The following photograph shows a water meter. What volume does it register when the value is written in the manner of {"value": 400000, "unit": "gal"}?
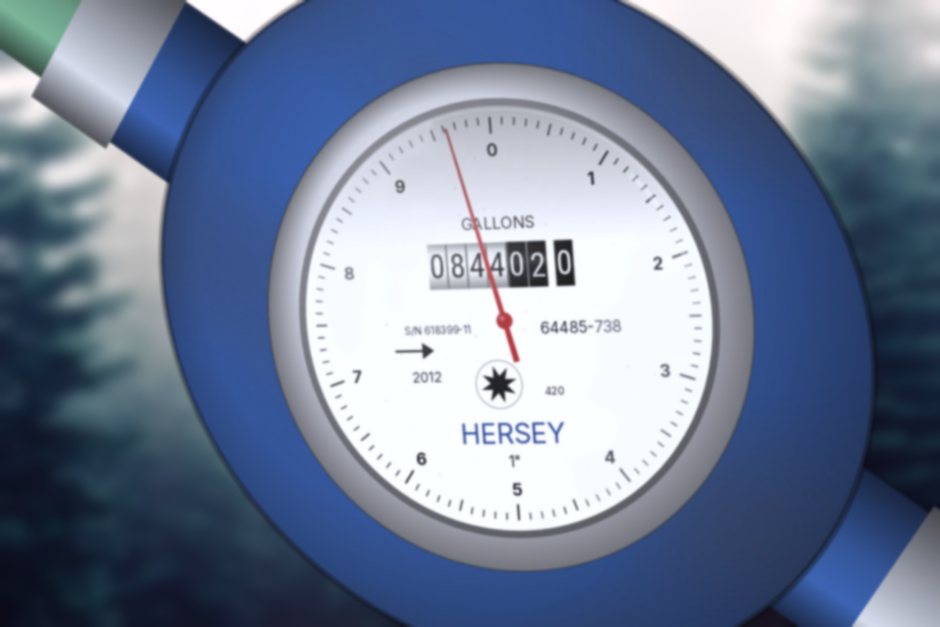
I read {"value": 844019.6, "unit": "gal"}
